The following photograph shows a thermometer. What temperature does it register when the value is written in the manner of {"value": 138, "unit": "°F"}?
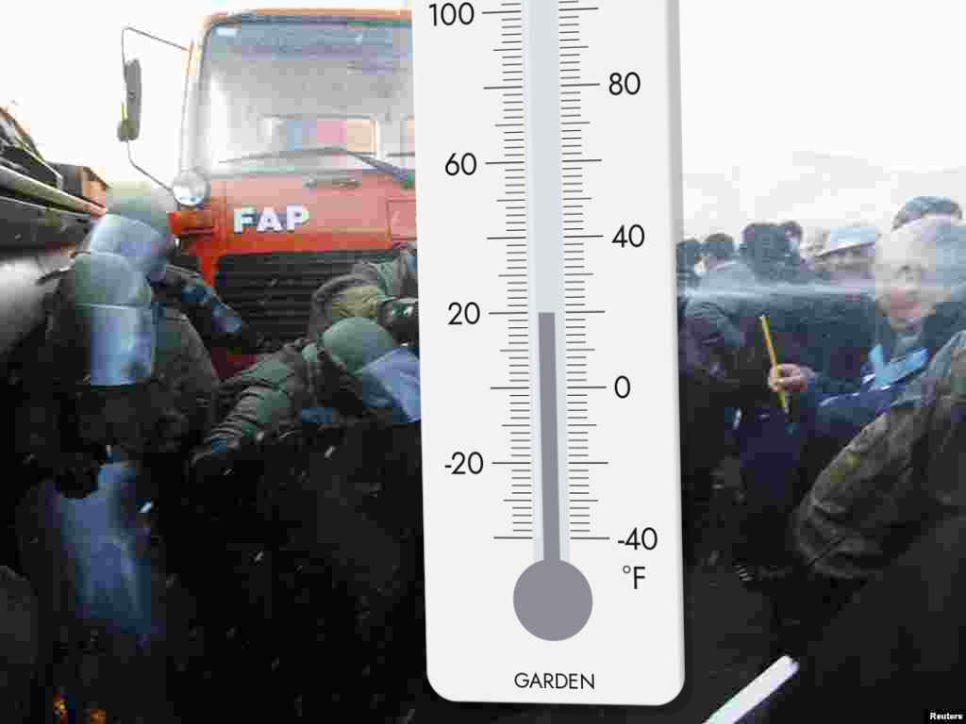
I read {"value": 20, "unit": "°F"}
